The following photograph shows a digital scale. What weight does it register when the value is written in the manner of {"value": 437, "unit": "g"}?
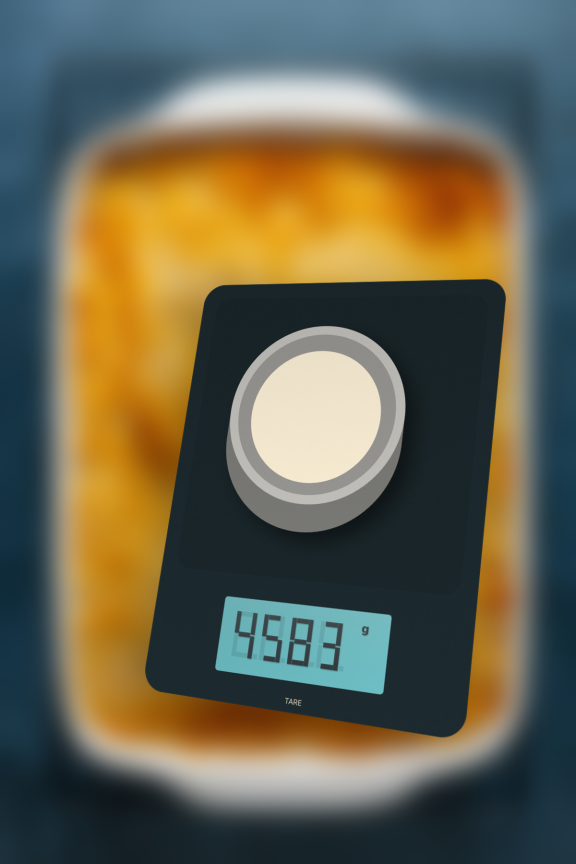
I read {"value": 4583, "unit": "g"}
